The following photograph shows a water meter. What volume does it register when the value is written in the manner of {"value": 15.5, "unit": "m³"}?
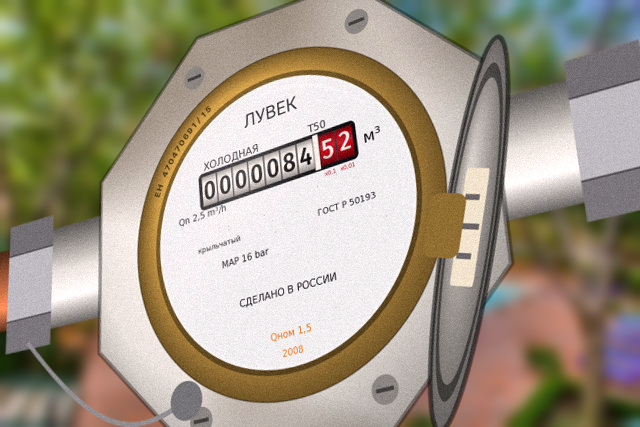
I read {"value": 84.52, "unit": "m³"}
